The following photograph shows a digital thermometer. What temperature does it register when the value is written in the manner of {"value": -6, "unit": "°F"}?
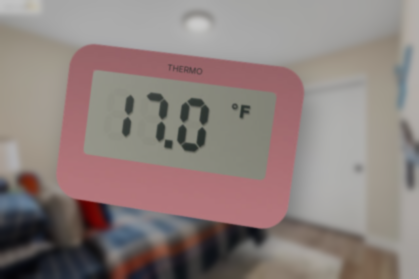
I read {"value": 17.0, "unit": "°F"}
